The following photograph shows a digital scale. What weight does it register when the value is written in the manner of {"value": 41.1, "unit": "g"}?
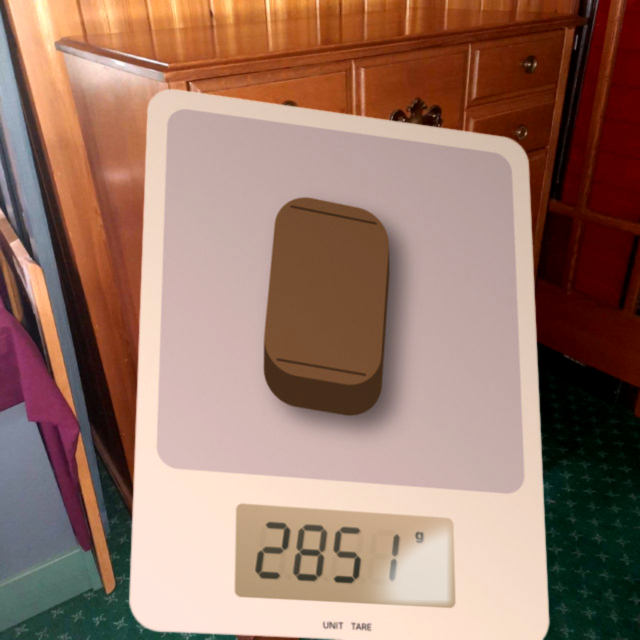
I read {"value": 2851, "unit": "g"}
